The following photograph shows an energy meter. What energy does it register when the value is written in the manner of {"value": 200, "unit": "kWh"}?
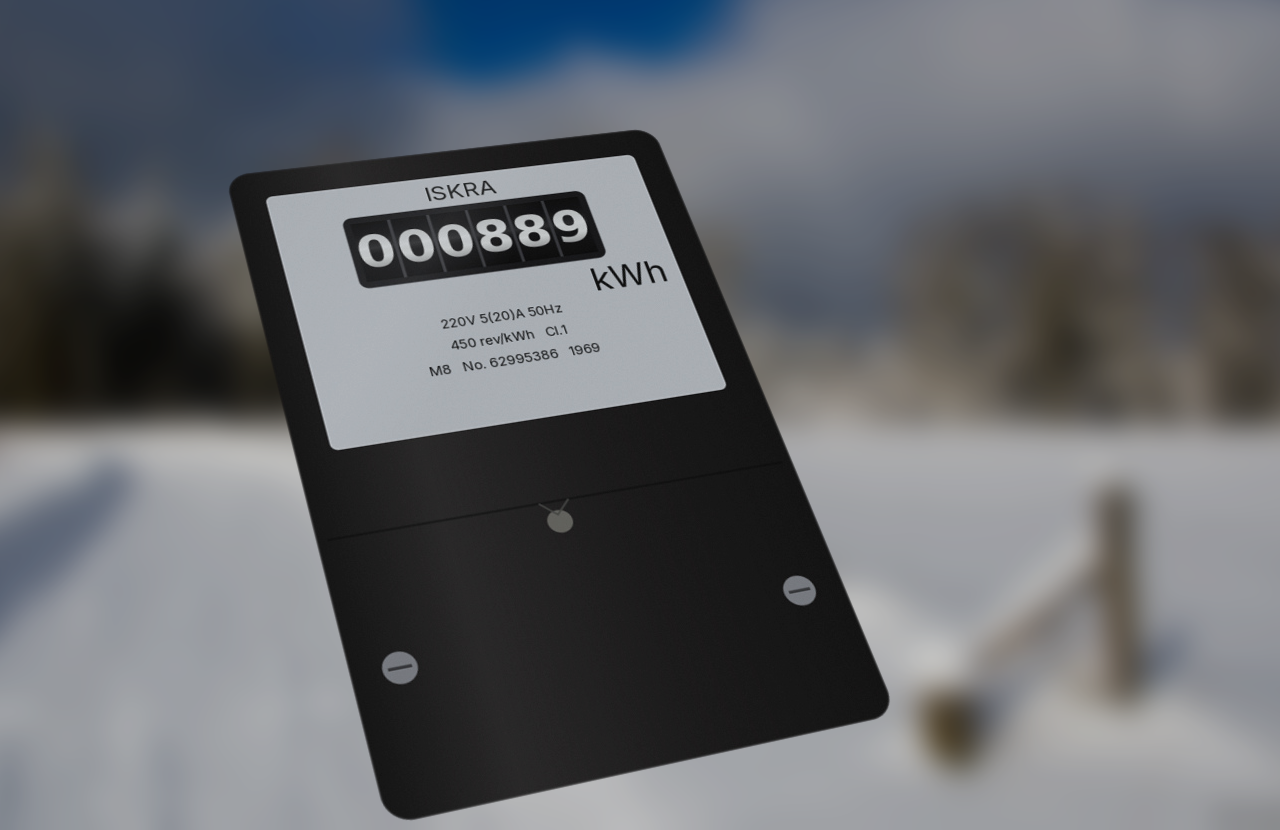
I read {"value": 889, "unit": "kWh"}
